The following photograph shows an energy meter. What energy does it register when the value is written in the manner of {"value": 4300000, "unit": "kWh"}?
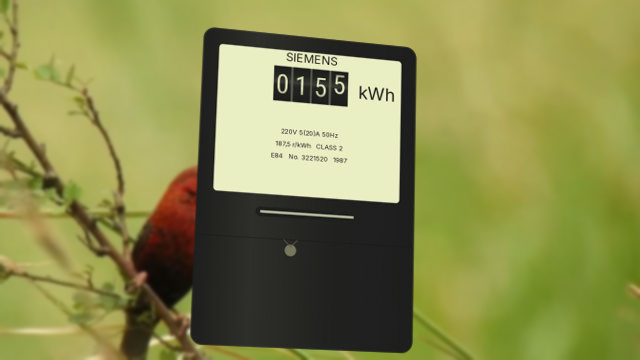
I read {"value": 155, "unit": "kWh"}
